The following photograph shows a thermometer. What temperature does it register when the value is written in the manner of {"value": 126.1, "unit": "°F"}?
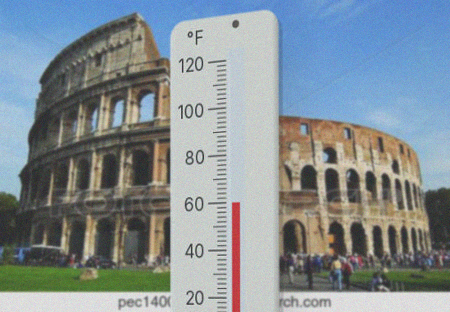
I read {"value": 60, "unit": "°F"}
